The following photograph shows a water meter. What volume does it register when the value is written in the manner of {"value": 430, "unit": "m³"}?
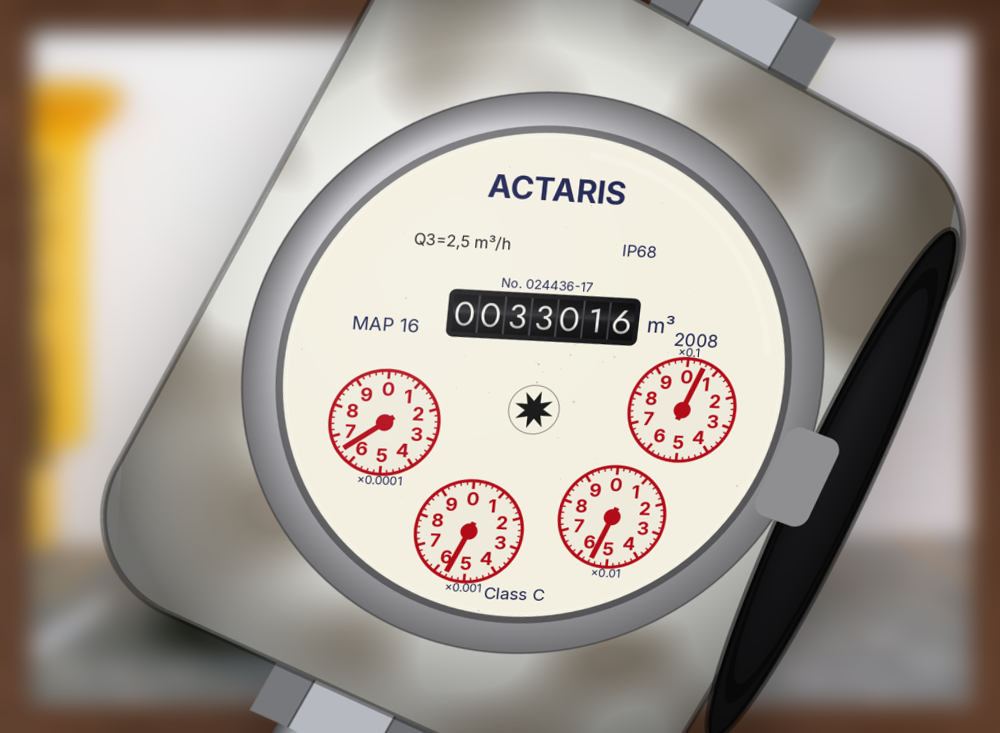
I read {"value": 33016.0556, "unit": "m³"}
